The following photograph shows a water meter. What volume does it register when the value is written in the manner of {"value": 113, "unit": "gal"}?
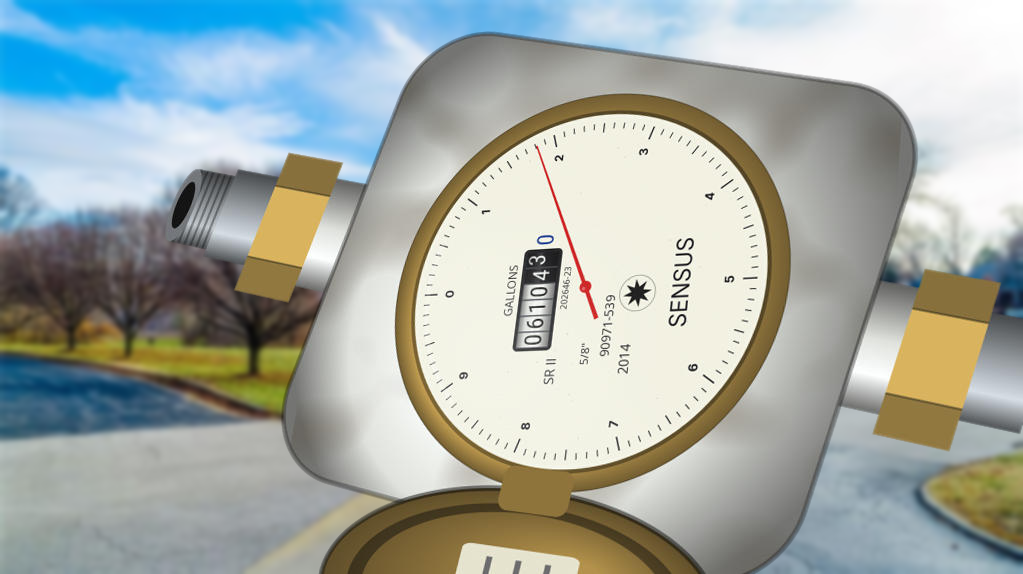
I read {"value": 610431.8, "unit": "gal"}
